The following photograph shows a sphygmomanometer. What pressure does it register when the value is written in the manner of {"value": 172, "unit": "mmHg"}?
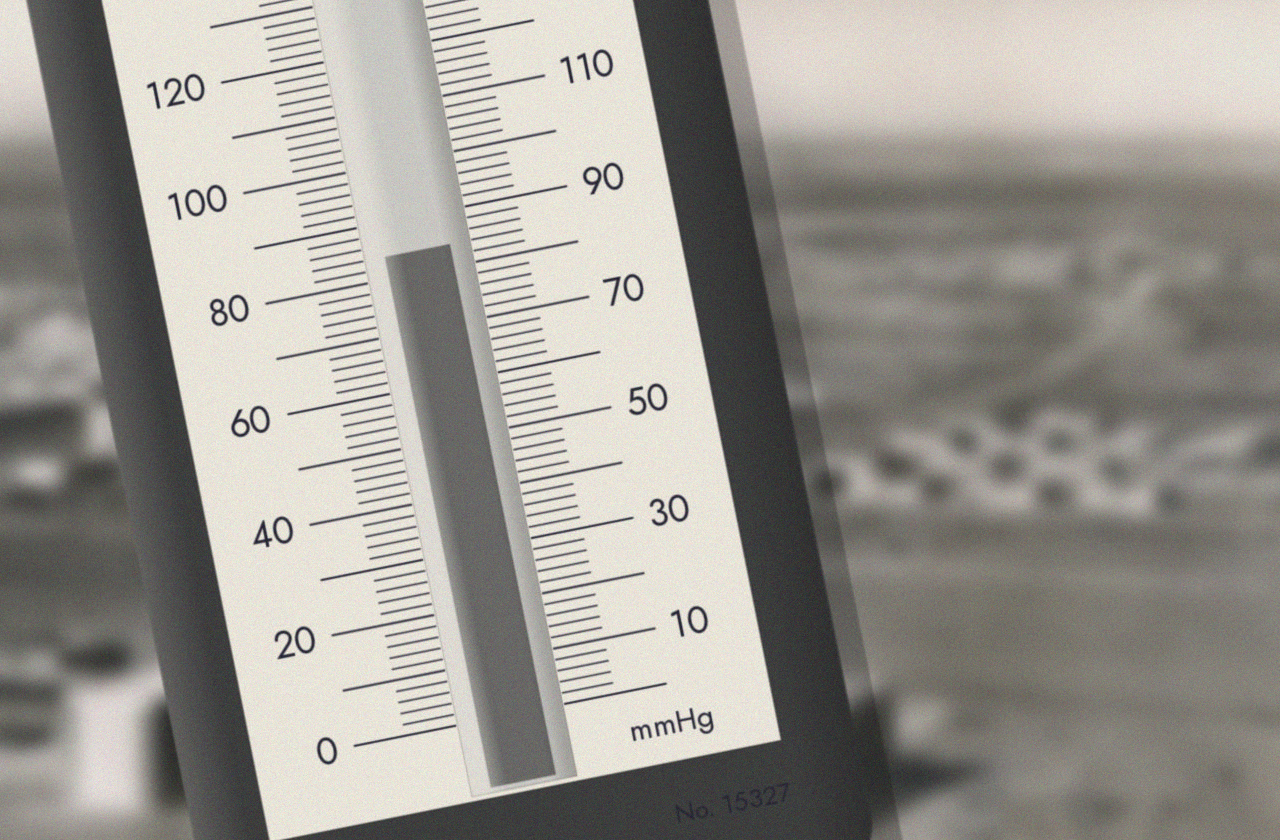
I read {"value": 84, "unit": "mmHg"}
